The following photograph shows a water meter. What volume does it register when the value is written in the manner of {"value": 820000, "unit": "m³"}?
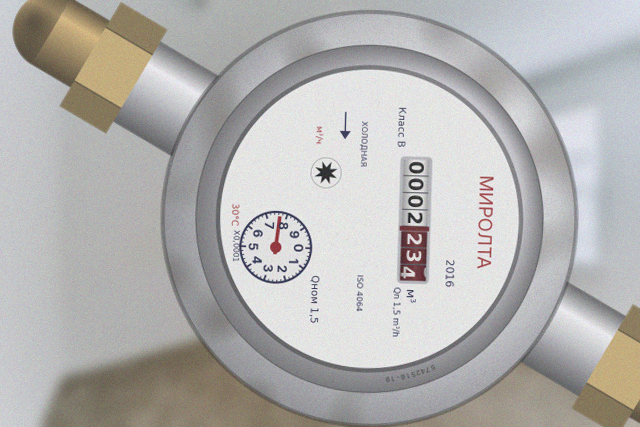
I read {"value": 2.2337, "unit": "m³"}
